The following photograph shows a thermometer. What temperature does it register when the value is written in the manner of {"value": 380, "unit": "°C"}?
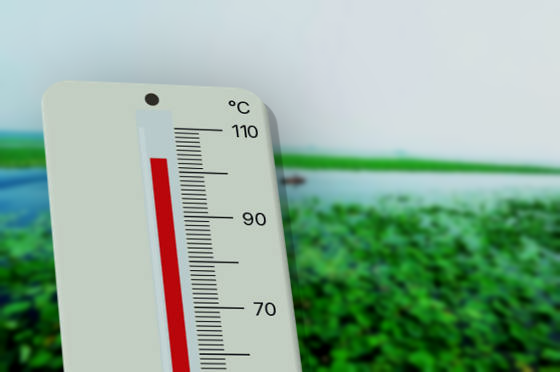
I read {"value": 103, "unit": "°C"}
